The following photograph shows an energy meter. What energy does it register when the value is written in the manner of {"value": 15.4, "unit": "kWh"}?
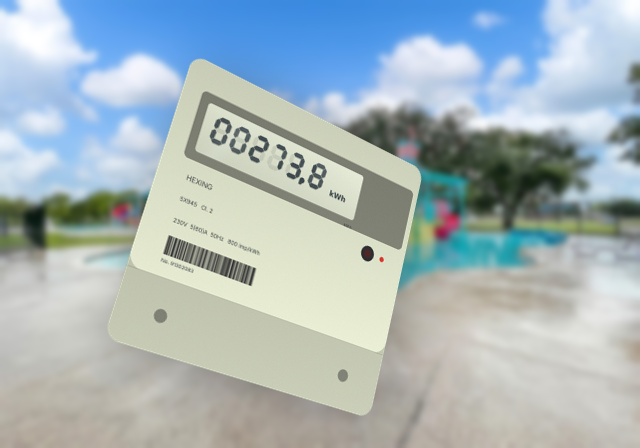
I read {"value": 273.8, "unit": "kWh"}
